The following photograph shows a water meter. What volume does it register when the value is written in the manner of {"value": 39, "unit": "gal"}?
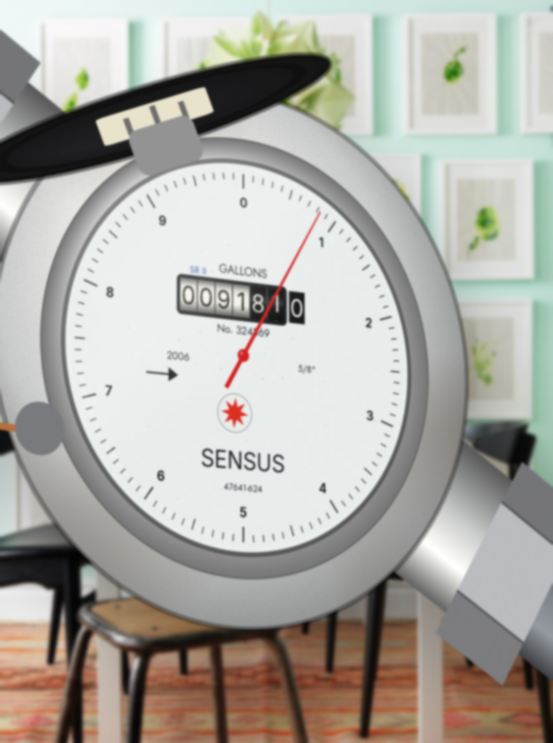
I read {"value": 91810.8, "unit": "gal"}
